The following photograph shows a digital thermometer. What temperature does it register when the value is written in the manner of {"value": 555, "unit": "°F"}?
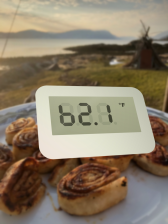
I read {"value": 62.1, "unit": "°F"}
